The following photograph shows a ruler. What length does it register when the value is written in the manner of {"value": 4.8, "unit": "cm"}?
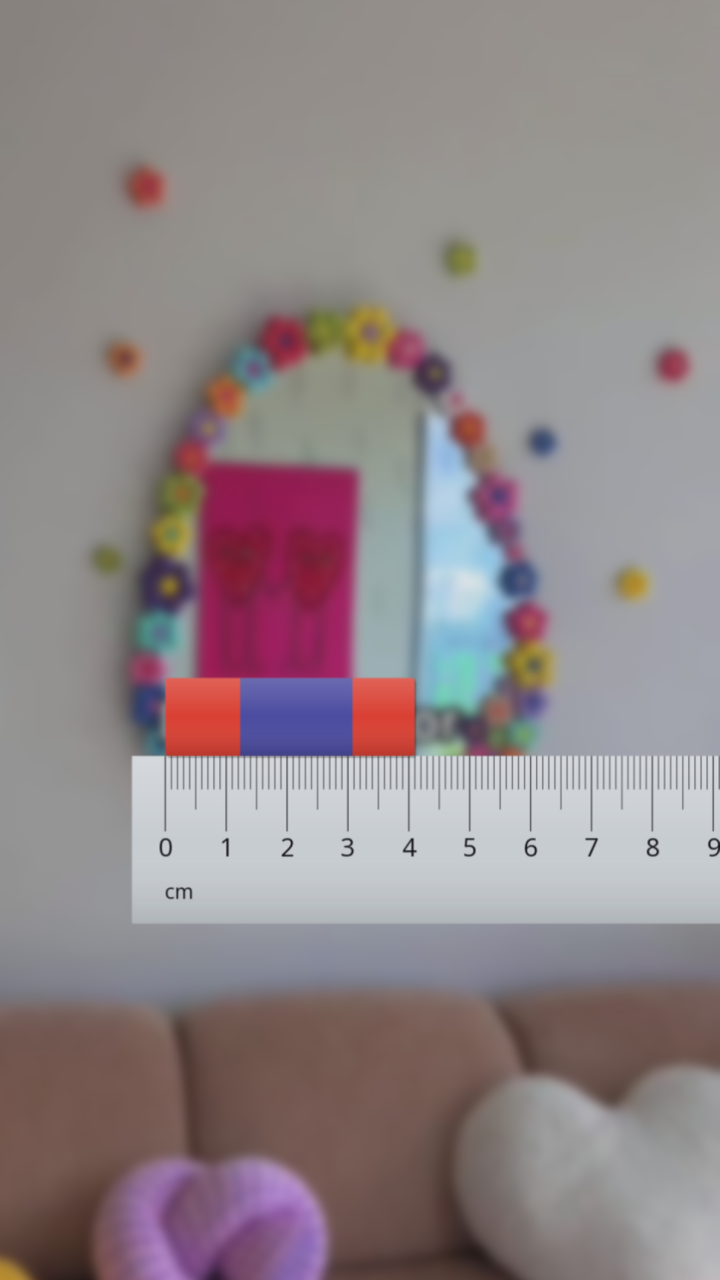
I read {"value": 4.1, "unit": "cm"}
